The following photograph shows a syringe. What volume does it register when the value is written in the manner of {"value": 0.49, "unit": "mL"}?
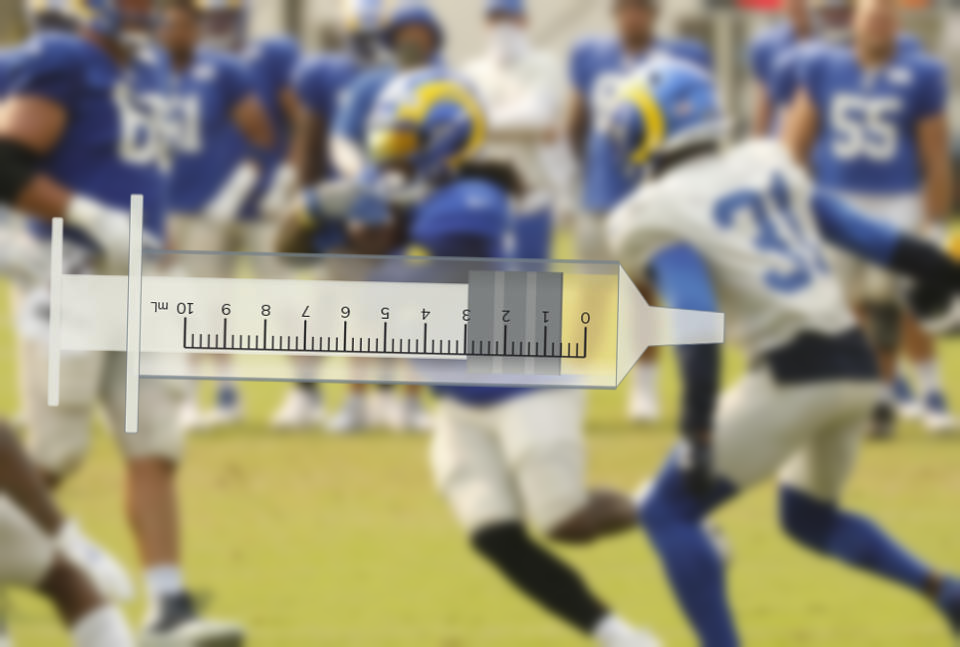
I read {"value": 0.6, "unit": "mL"}
